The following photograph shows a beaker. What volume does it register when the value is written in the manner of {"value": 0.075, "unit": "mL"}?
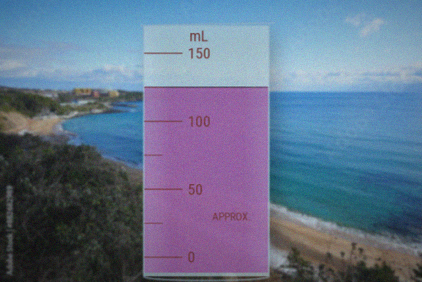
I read {"value": 125, "unit": "mL"}
